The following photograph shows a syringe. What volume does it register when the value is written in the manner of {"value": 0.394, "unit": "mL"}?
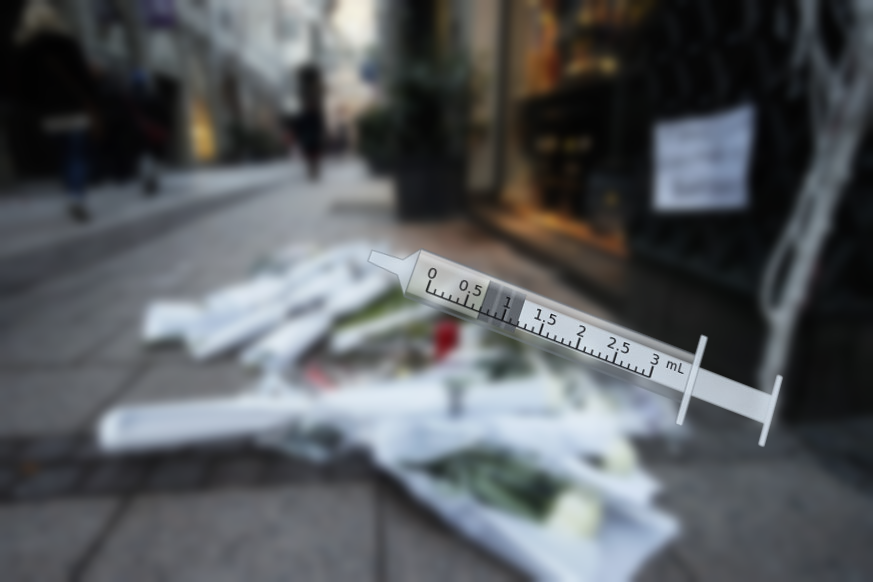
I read {"value": 0.7, "unit": "mL"}
